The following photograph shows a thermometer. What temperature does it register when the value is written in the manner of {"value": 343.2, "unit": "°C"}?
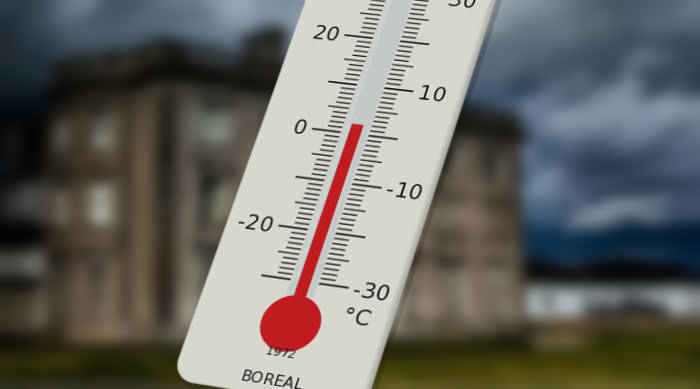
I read {"value": 2, "unit": "°C"}
